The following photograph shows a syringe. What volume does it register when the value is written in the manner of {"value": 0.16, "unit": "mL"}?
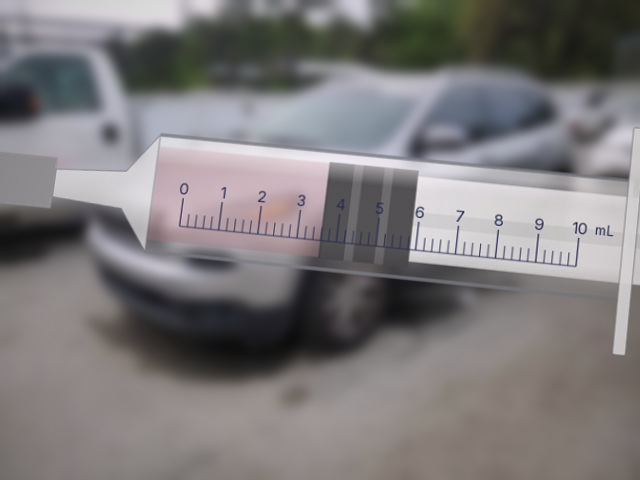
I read {"value": 3.6, "unit": "mL"}
